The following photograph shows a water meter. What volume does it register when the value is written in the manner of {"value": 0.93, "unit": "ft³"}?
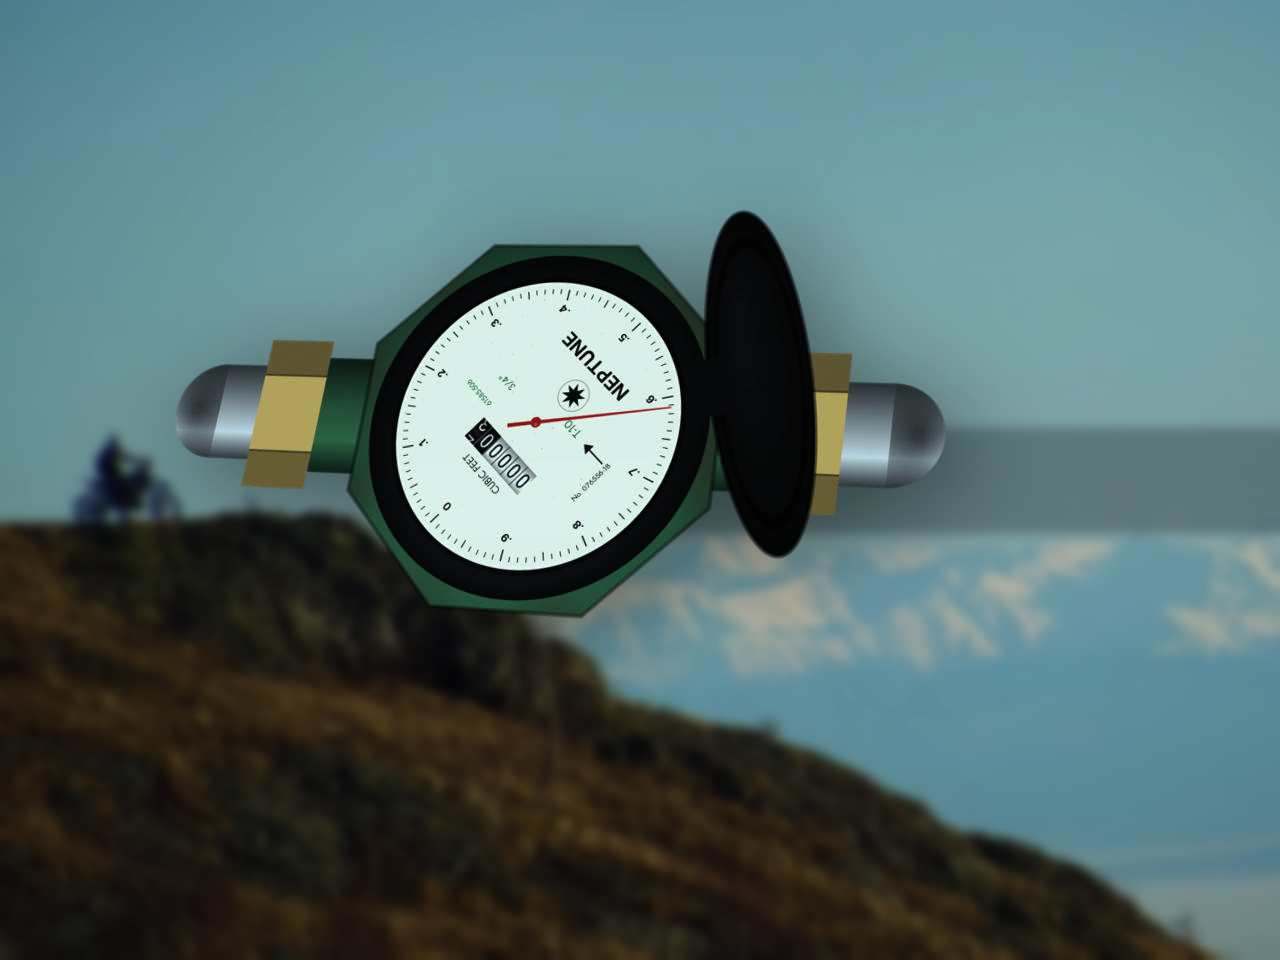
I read {"value": 2.61, "unit": "ft³"}
